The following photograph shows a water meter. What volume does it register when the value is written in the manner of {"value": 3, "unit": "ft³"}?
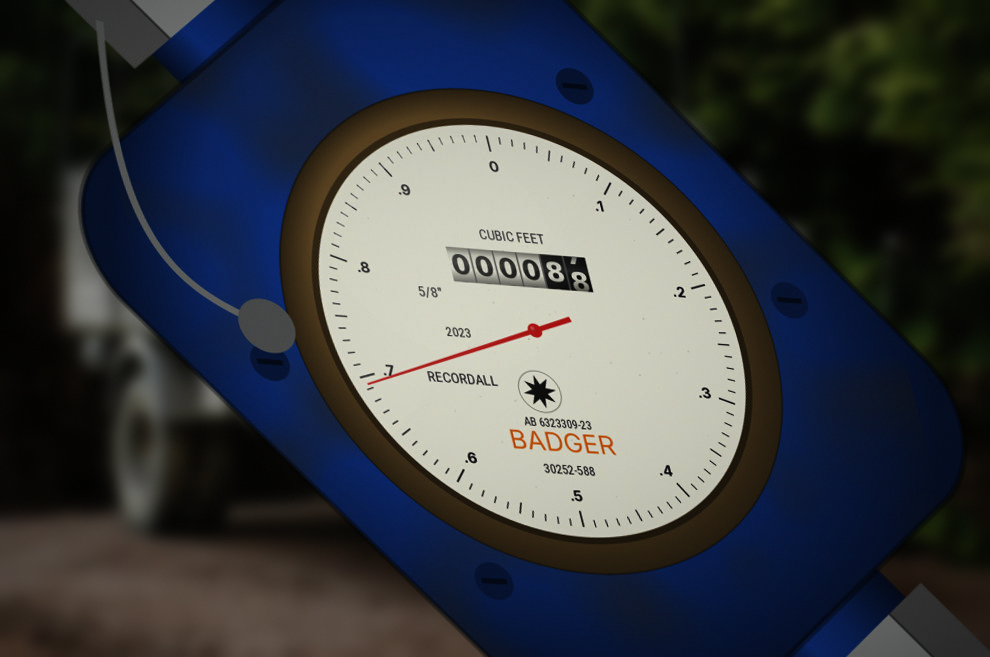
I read {"value": 87.69, "unit": "ft³"}
